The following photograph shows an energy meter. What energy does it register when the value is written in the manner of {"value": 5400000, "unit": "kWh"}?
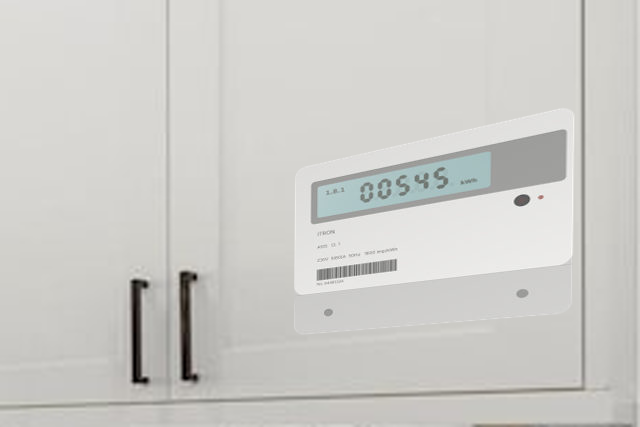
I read {"value": 545, "unit": "kWh"}
